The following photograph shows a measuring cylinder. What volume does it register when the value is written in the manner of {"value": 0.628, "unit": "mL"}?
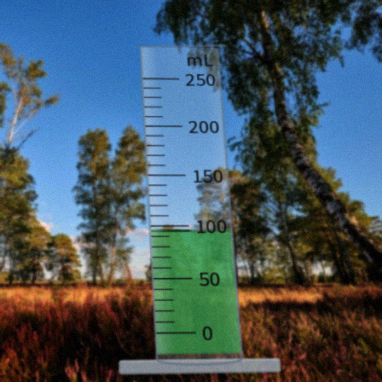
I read {"value": 95, "unit": "mL"}
